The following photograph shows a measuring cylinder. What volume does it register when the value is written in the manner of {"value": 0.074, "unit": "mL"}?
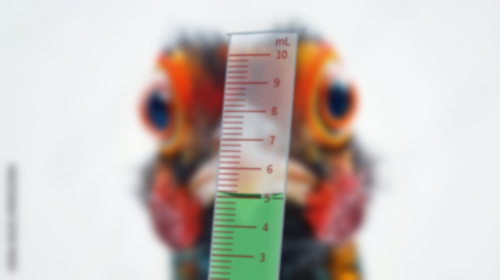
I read {"value": 5, "unit": "mL"}
